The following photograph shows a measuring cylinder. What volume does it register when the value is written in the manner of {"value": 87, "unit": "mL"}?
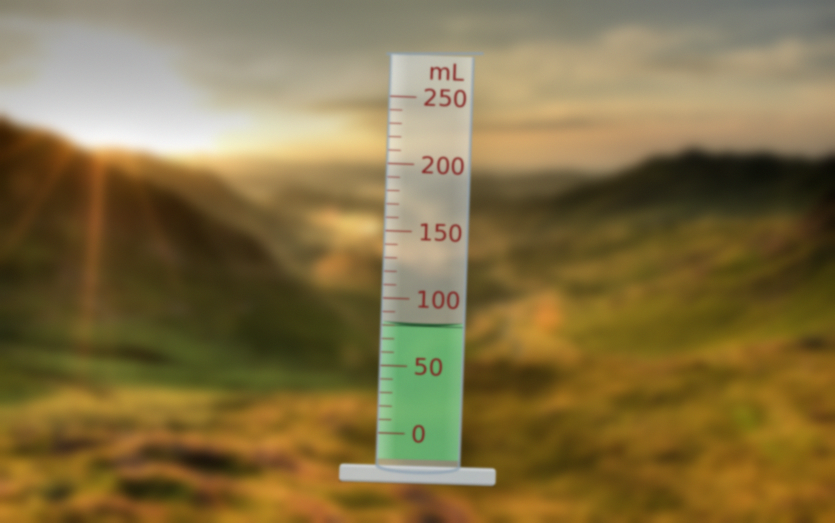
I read {"value": 80, "unit": "mL"}
